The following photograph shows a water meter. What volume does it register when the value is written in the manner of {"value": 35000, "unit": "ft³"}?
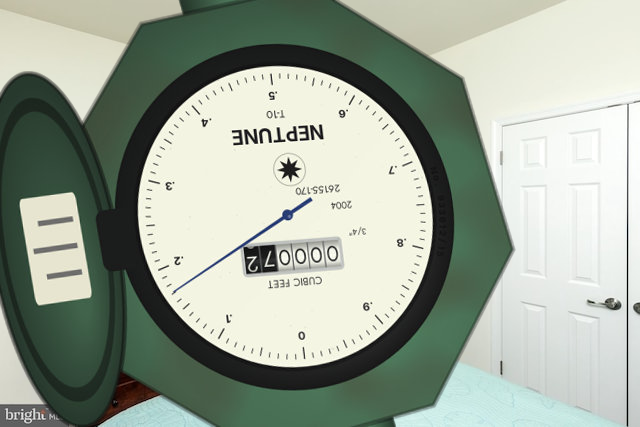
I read {"value": 72.17, "unit": "ft³"}
